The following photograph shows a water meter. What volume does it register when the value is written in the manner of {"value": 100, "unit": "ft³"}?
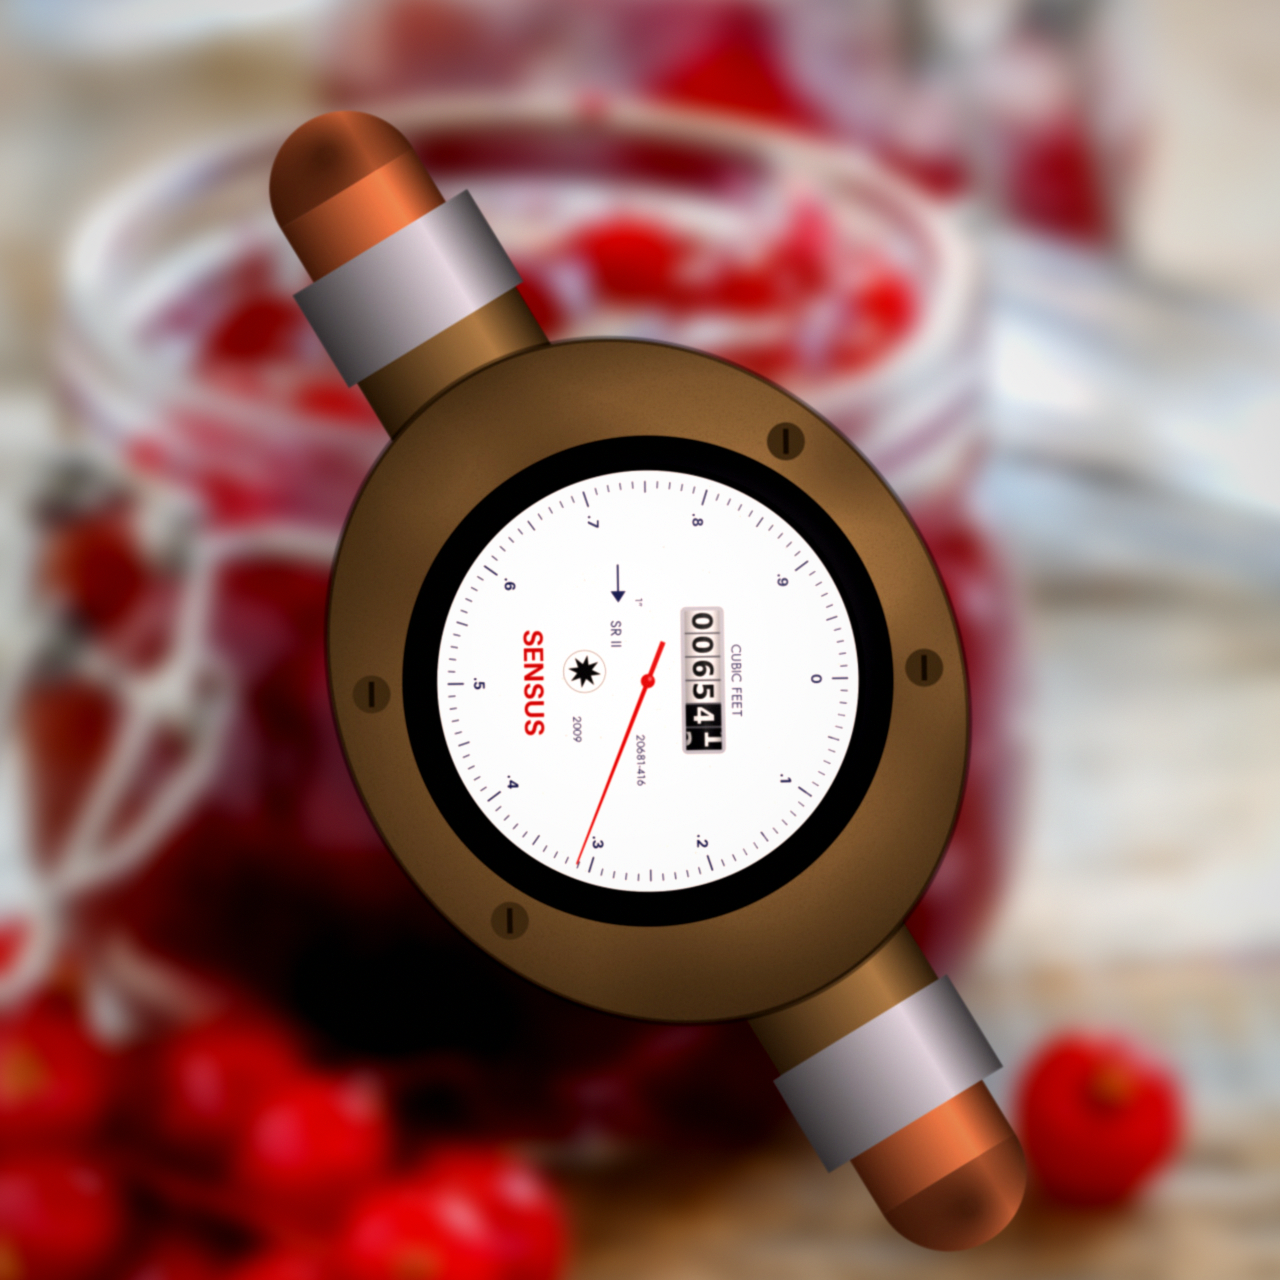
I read {"value": 6541.31, "unit": "ft³"}
